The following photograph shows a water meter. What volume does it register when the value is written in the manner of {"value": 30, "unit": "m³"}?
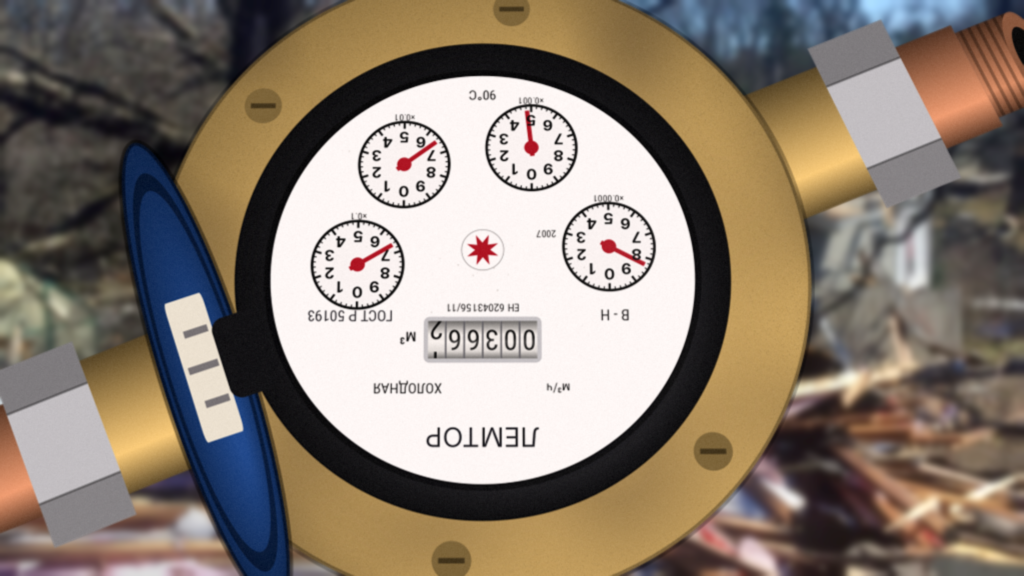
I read {"value": 3661.6648, "unit": "m³"}
